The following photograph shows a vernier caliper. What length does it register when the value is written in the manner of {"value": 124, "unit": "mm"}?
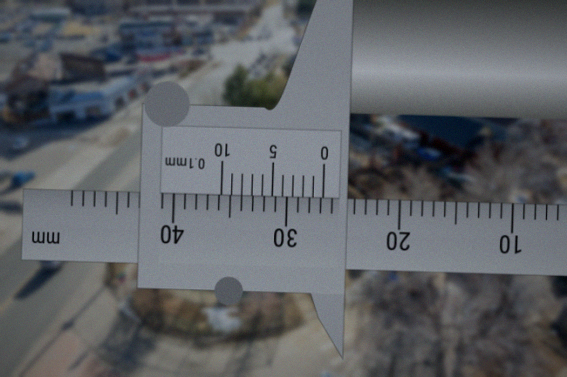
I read {"value": 26.8, "unit": "mm"}
